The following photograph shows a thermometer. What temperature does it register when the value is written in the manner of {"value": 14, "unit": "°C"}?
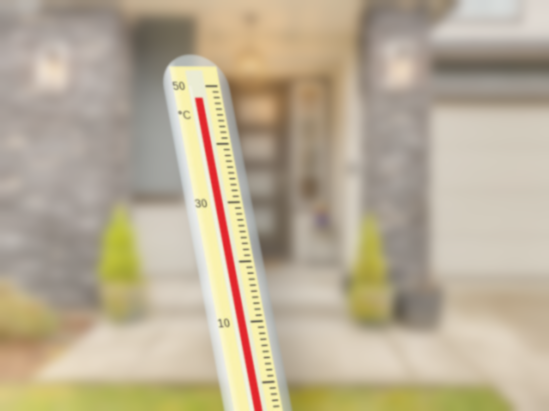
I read {"value": 48, "unit": "°C"}
